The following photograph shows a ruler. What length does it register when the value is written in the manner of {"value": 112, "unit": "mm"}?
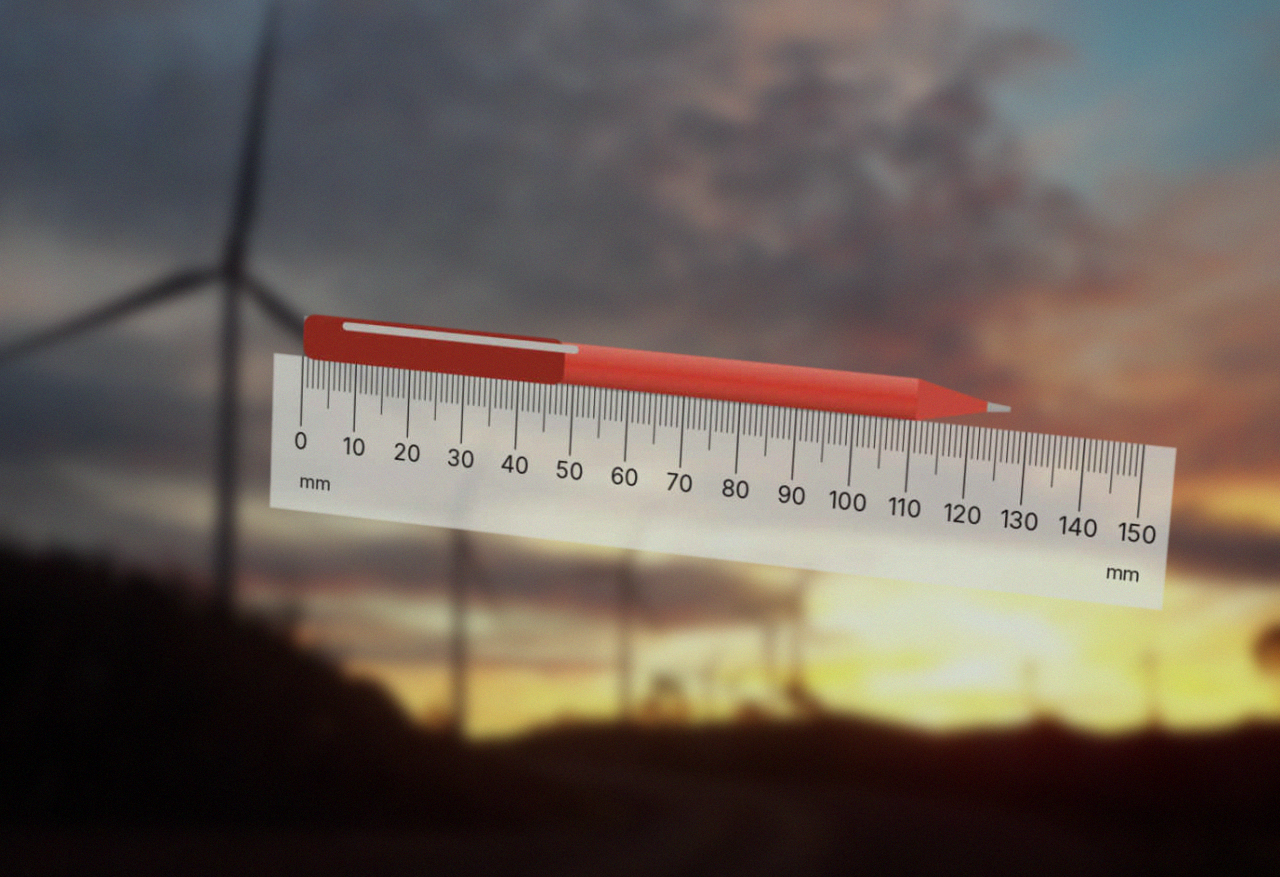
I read {"value": 127, "unit": "mm"}
